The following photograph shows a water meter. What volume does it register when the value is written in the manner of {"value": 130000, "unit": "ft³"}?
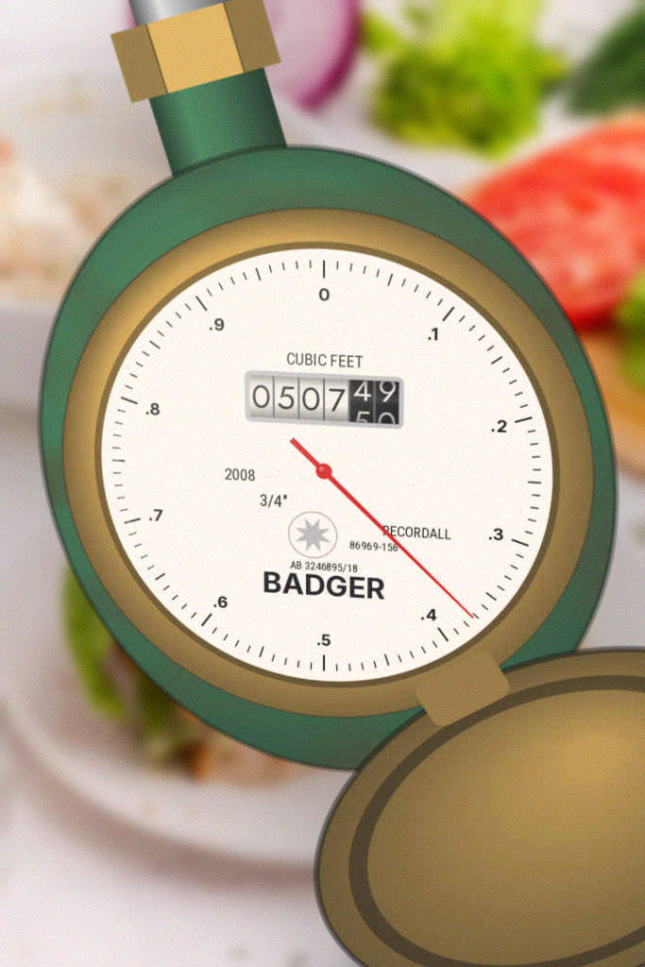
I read {"value": 50749.37, "unit": "ft³"}
